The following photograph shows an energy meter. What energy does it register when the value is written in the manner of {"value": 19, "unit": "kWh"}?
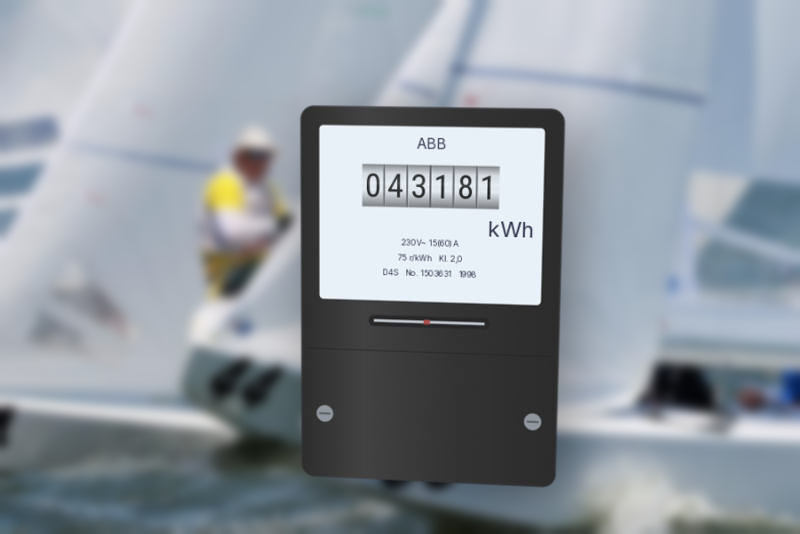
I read {"value": 43181, "unit": "kWh"}
